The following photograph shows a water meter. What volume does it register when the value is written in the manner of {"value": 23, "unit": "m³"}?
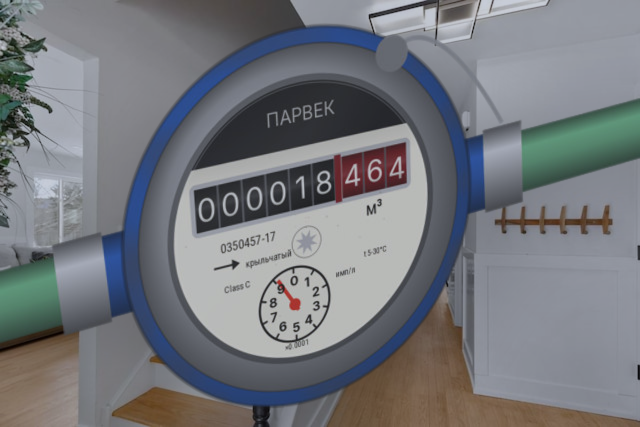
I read {"value": 18.4639, "unit": "m³"}
